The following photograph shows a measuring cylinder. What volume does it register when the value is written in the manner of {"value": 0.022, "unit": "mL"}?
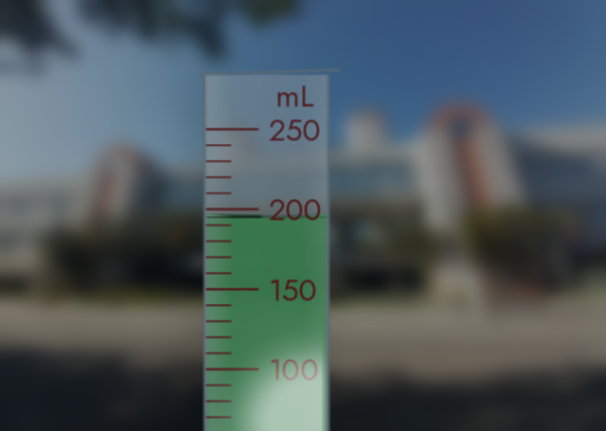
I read {"value": 195, "unit": "mL"}
